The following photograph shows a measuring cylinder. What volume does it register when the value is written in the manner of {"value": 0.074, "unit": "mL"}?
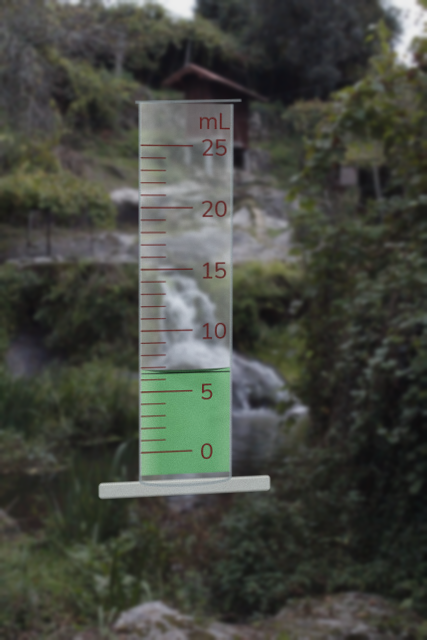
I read {"value": 6.5, "unit": "mL"}
